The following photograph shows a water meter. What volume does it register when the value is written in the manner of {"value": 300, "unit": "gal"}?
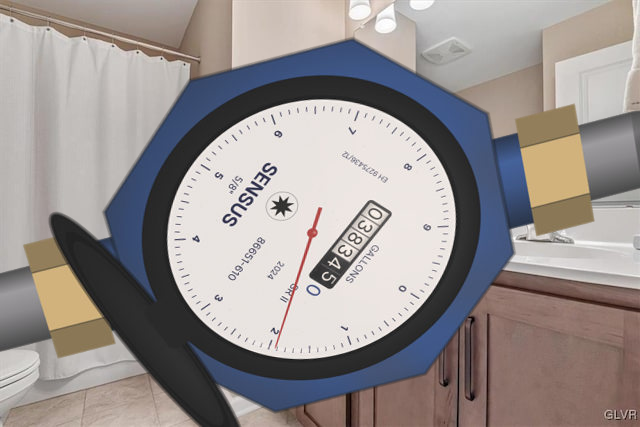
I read {"value": 383451.9, "unit": "gal"}
